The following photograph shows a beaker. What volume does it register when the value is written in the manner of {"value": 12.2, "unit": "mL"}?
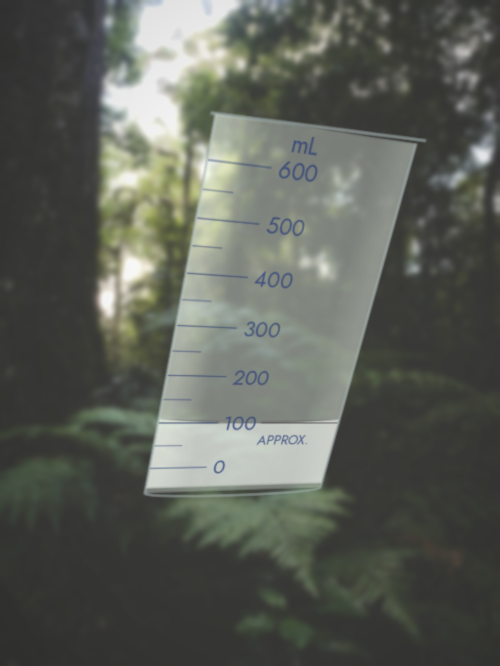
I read {"value": 100, "unit": "mL"}
